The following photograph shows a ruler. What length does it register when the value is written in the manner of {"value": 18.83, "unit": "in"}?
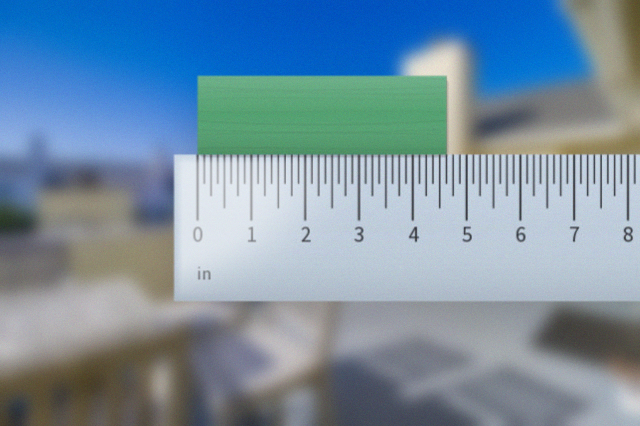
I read {"value": 4.625, "unit": "in"}
